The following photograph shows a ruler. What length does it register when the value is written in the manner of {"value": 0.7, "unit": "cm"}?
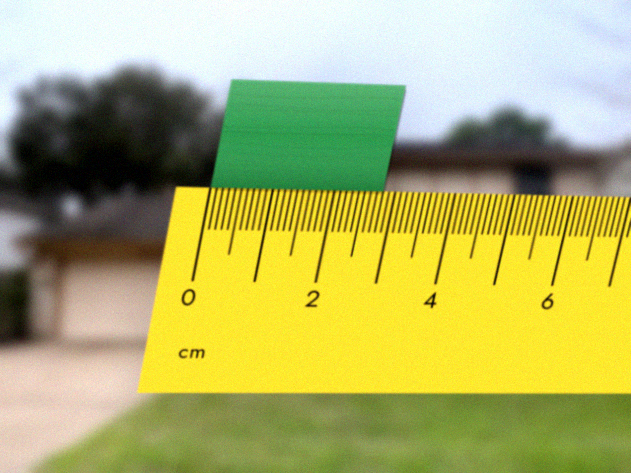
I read {"value": 2.8, "unit": "cm"}
